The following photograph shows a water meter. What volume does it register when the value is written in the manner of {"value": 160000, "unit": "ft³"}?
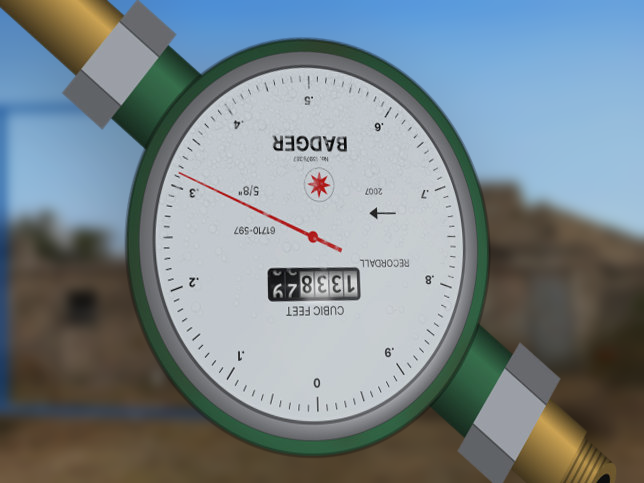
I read {"value": 133829.31, "unit": "ft³"}
